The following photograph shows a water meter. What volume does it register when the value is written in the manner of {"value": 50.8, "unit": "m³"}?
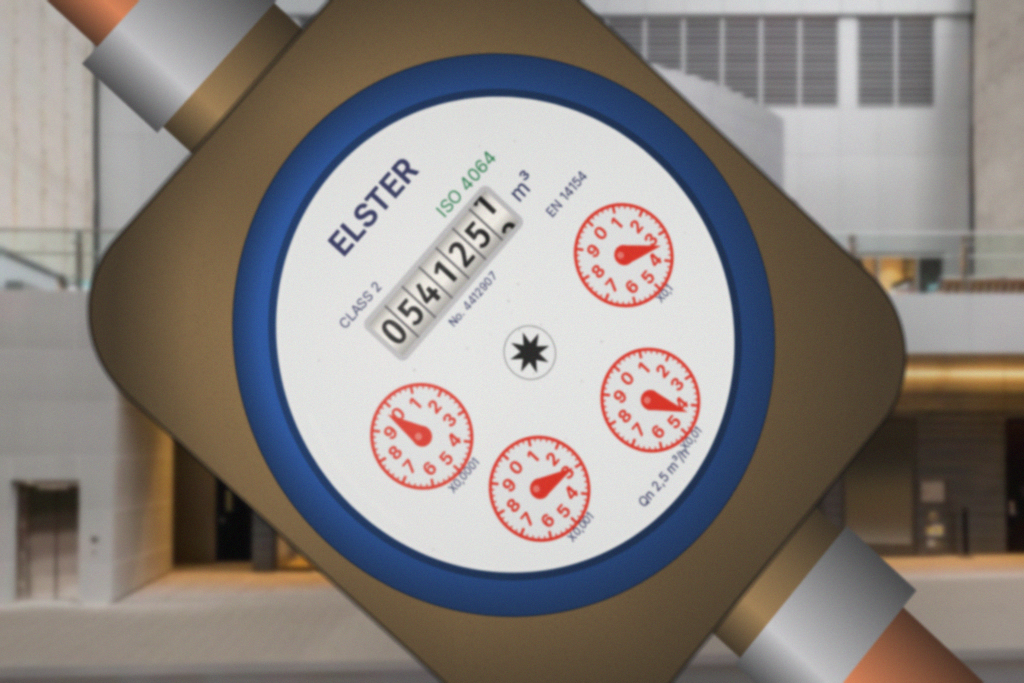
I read {"value": 541251.3429, "unit": "m³"}
